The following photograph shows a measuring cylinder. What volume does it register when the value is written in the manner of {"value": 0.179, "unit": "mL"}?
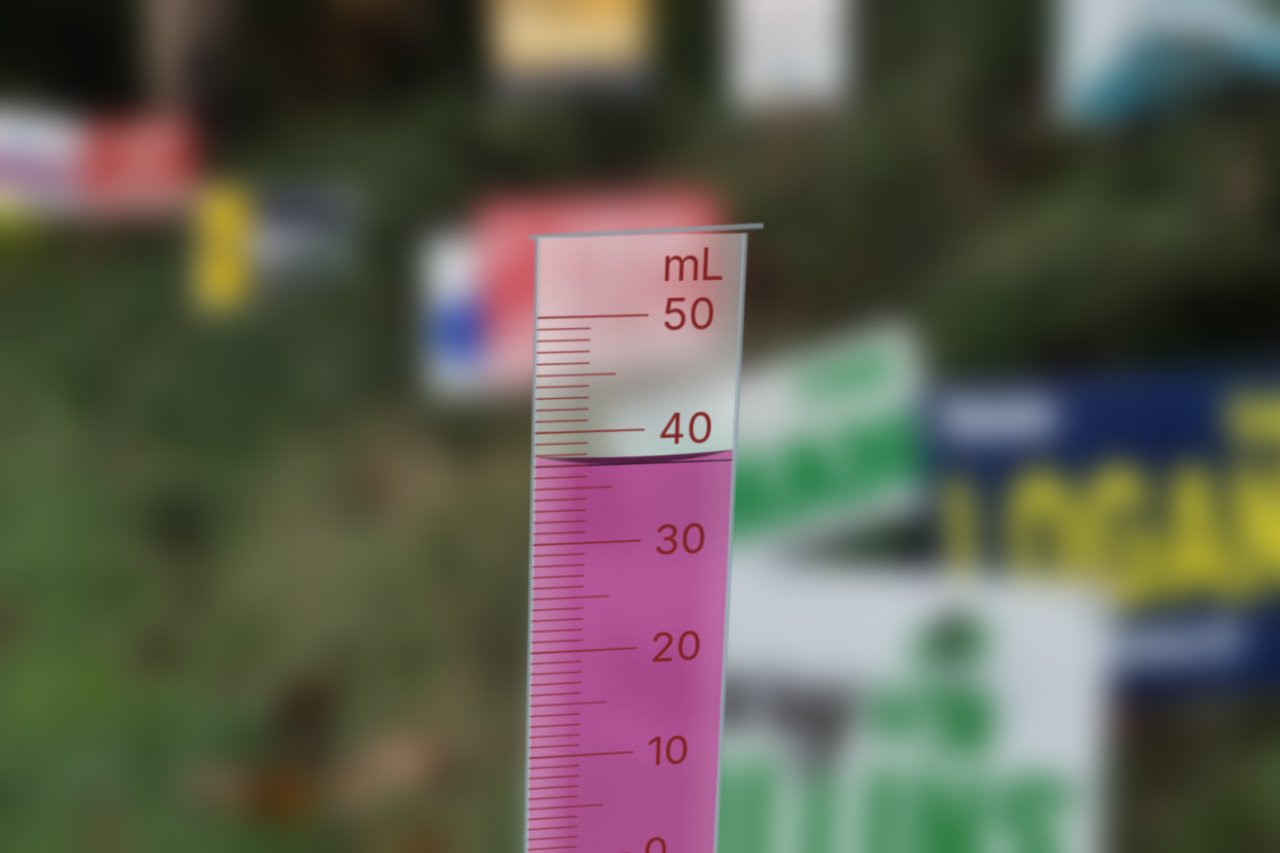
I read {"value": 37, "unit": "mL"}
